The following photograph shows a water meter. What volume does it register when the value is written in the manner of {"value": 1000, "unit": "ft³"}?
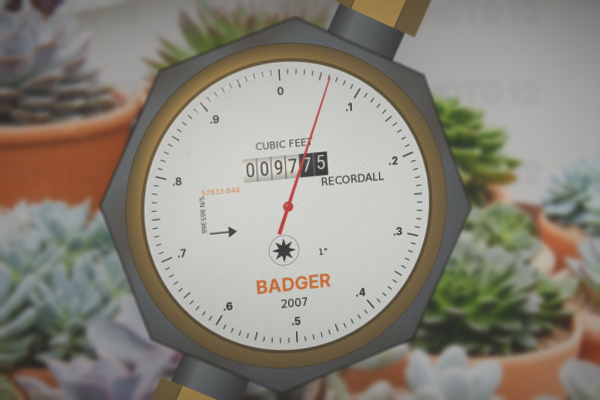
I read {"value": 9775.06, "unit": "ft³"}
